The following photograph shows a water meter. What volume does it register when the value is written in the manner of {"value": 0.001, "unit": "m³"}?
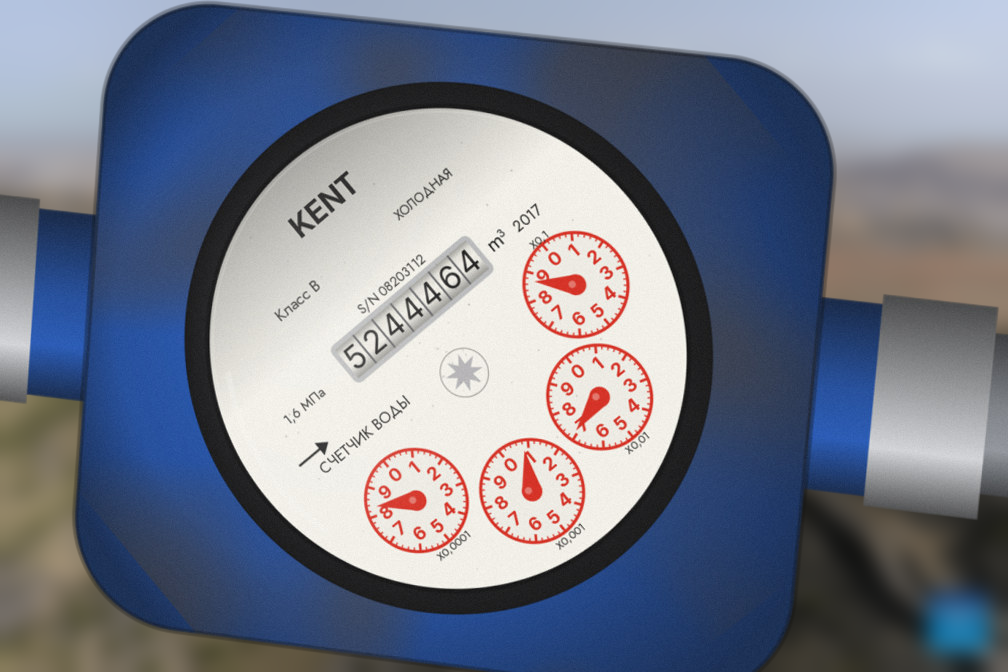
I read {"value": 5244464.8708, "unit": "m³"}
